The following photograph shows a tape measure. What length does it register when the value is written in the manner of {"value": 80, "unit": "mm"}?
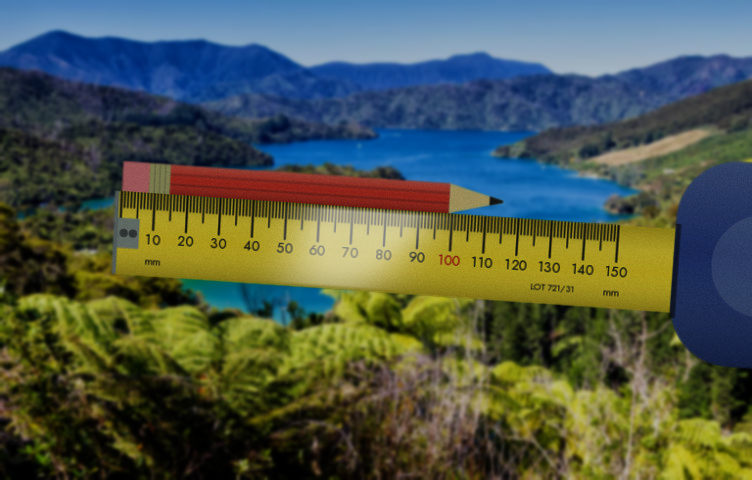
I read {"value": 115, "unit": "mm"}
